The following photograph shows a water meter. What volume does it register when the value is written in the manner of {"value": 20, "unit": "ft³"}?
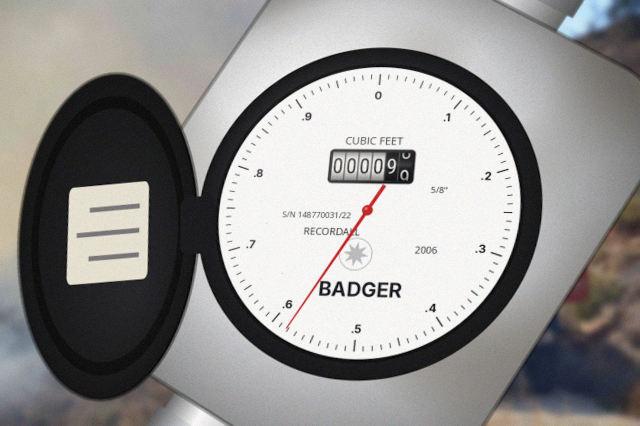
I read {"value": 98.58, "unit": "ft³"}
